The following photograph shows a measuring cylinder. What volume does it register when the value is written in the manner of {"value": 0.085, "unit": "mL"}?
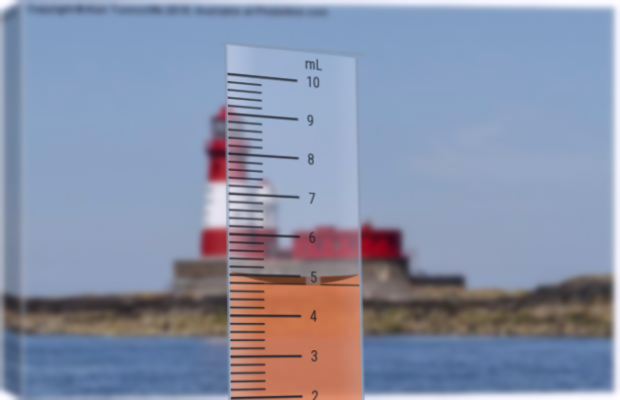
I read {"value": 4.8, "unit": "mL"}
